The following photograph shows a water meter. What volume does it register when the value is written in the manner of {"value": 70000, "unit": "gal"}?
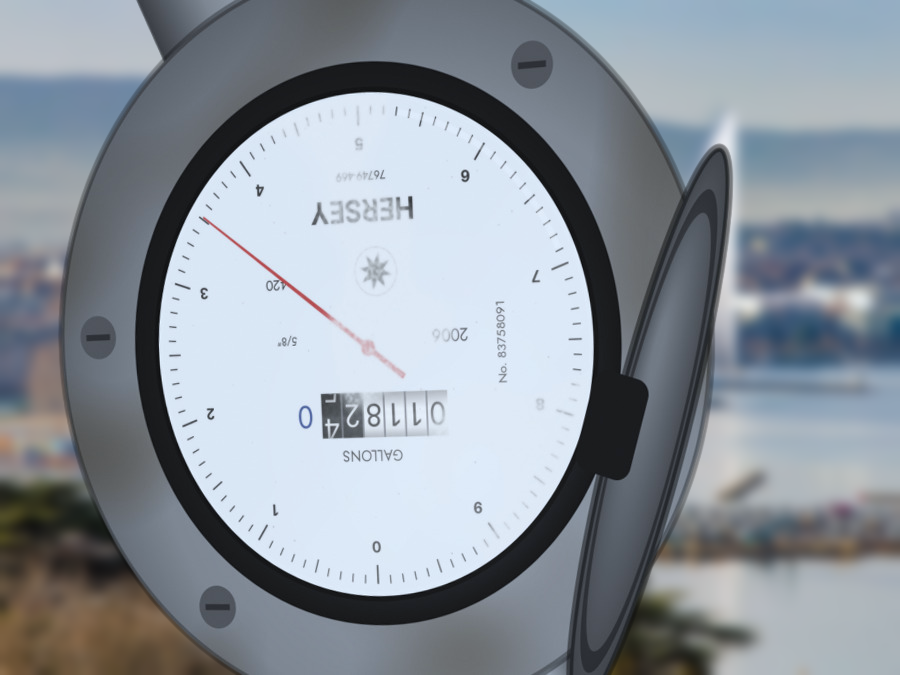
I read {"value": 118243.5, "unit": "gal"}
